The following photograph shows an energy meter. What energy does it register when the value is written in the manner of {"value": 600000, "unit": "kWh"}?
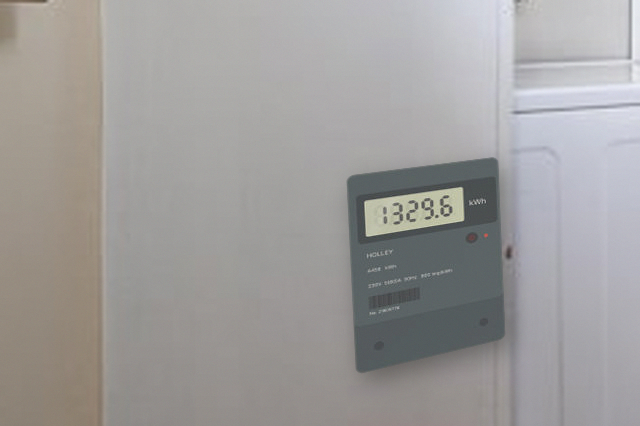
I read {"value": 1329.6, "unit": "kWh"}
